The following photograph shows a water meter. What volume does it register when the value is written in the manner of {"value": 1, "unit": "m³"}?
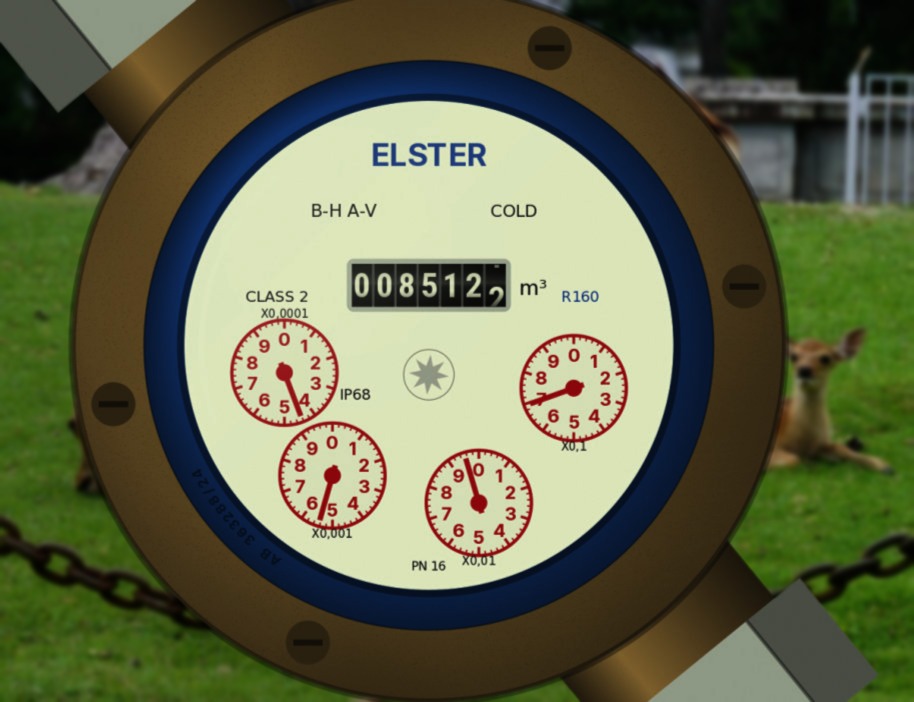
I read {"value": 85121.6954, "unit": "m³"}
